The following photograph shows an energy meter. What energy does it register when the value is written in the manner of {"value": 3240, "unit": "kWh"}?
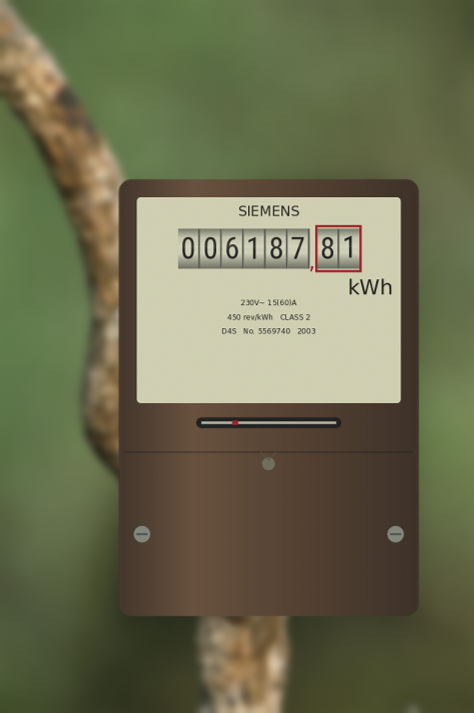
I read {"value": 6187.81, "unit": "kWh"}
